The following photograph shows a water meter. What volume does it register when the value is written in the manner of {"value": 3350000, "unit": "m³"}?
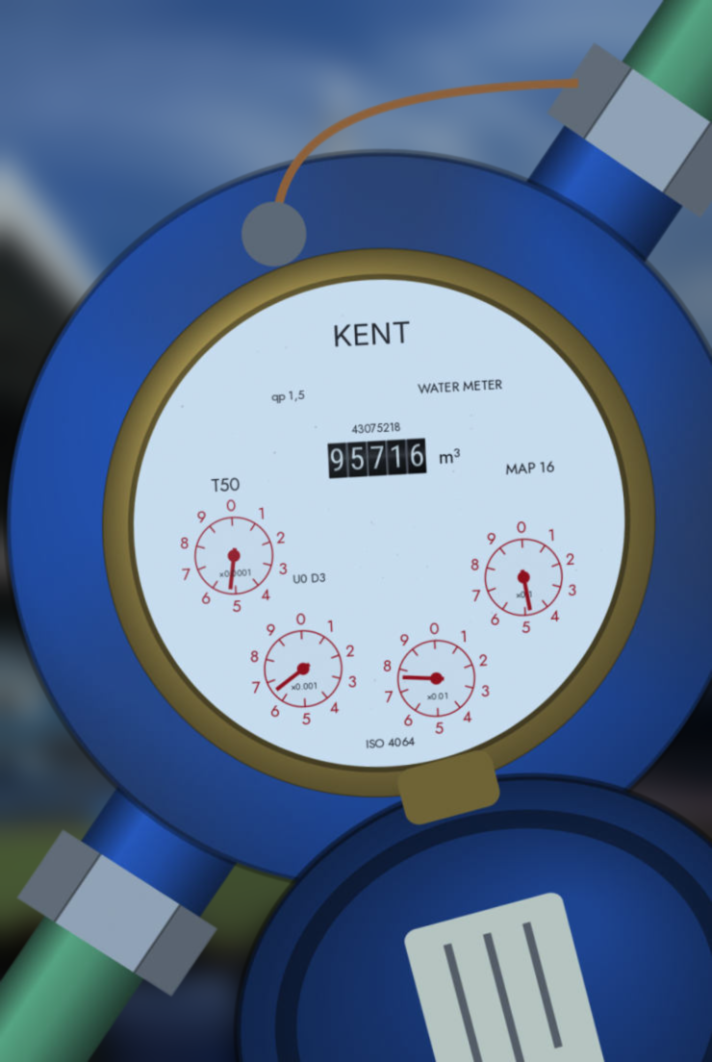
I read {"value": 95716.4765, "unit": "m³"}
